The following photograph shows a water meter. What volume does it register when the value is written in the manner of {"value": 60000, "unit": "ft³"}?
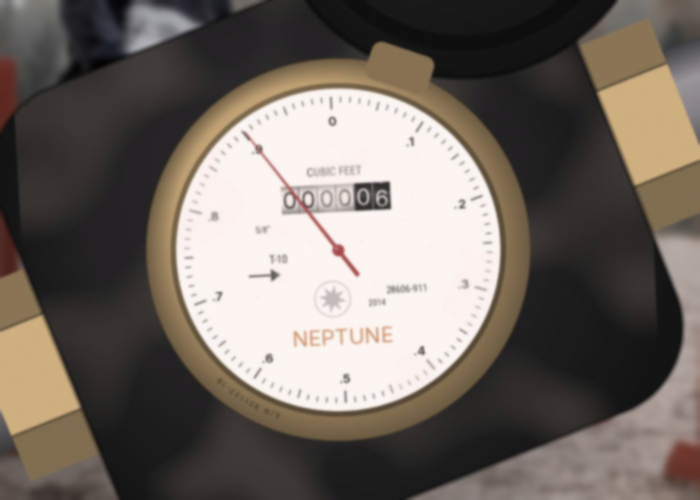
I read {"value": 5.90, "unit": "ft³"}
